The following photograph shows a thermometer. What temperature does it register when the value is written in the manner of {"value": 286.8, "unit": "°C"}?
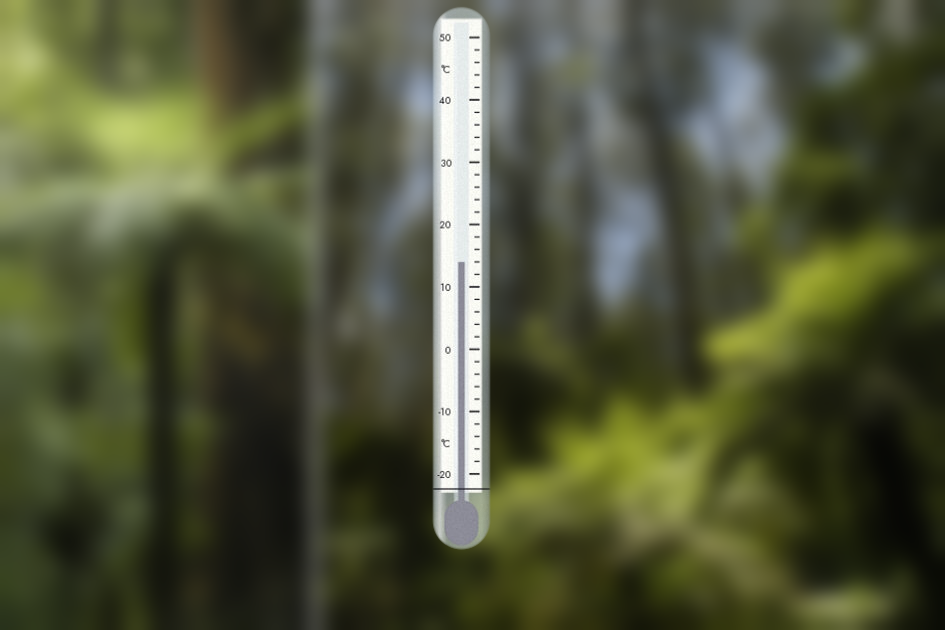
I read {"value": 14, "unit": "°C"}
